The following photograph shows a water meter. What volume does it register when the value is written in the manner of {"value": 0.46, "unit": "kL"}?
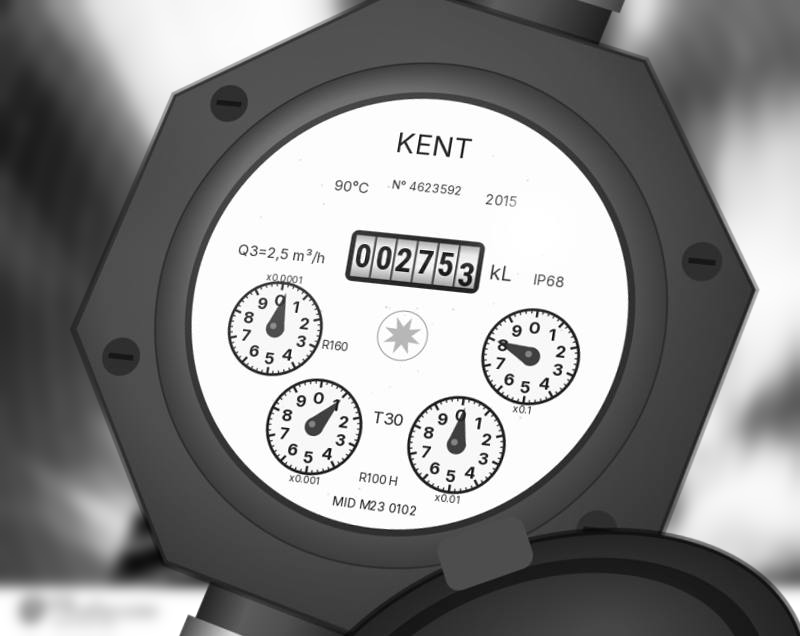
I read {"value": 2752.8010, "unit": "kL"}
